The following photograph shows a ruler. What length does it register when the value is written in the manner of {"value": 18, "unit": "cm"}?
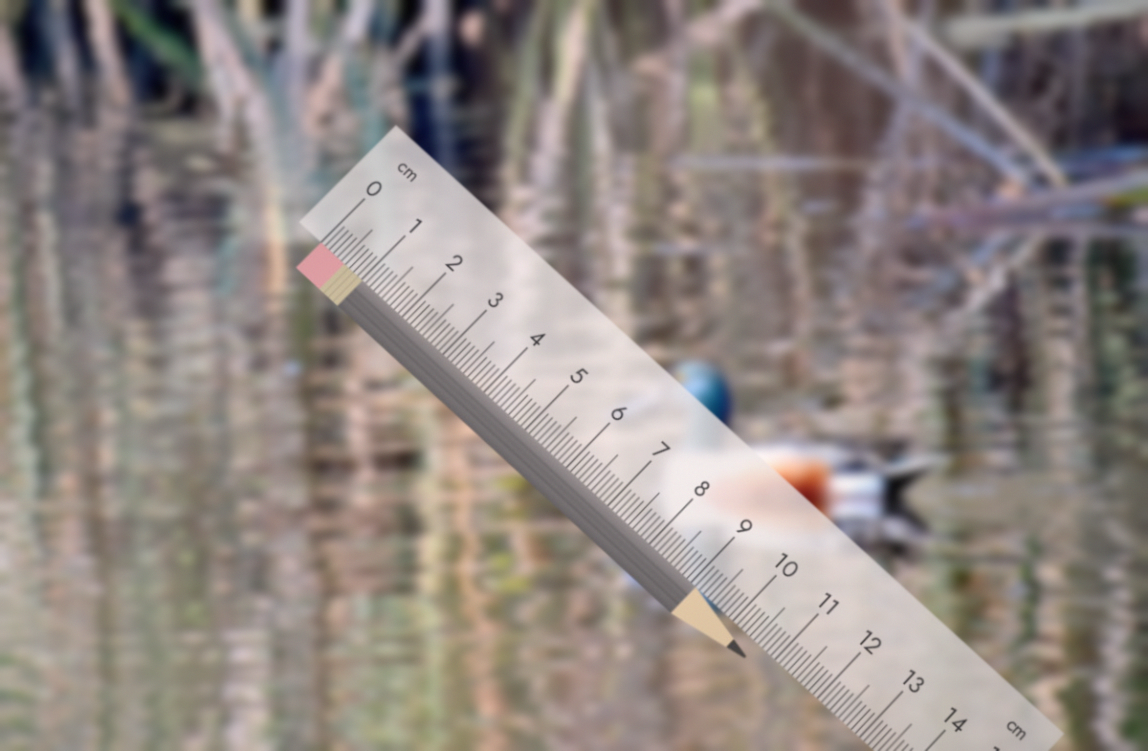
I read {"value": 10.6, "unit": "cm"}
